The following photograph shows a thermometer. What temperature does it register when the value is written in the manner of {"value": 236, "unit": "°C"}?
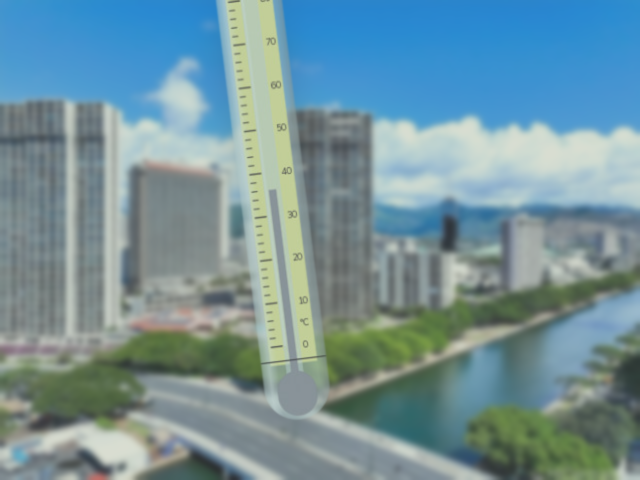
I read {"value": 36, "unit": "°C"}
